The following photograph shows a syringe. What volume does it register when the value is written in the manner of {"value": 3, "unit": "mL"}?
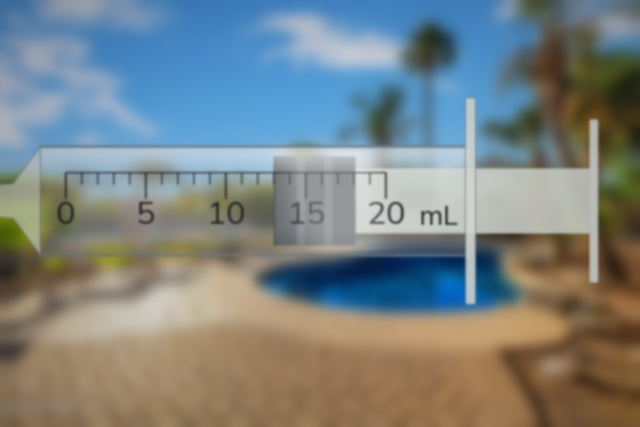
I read {"value": 13, "unit": "mL"}
